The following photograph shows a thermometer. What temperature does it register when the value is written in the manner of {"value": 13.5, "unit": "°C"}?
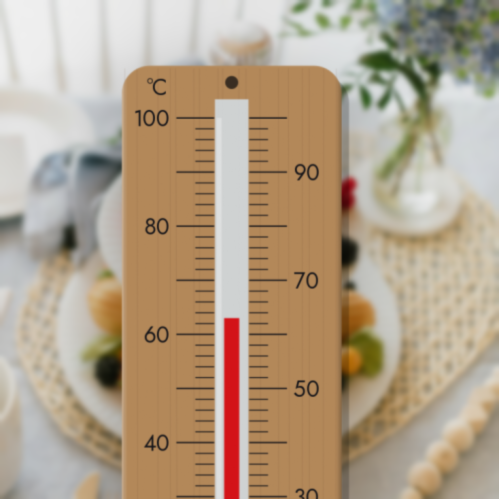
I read {"value": 63, "unit": "°C"}
